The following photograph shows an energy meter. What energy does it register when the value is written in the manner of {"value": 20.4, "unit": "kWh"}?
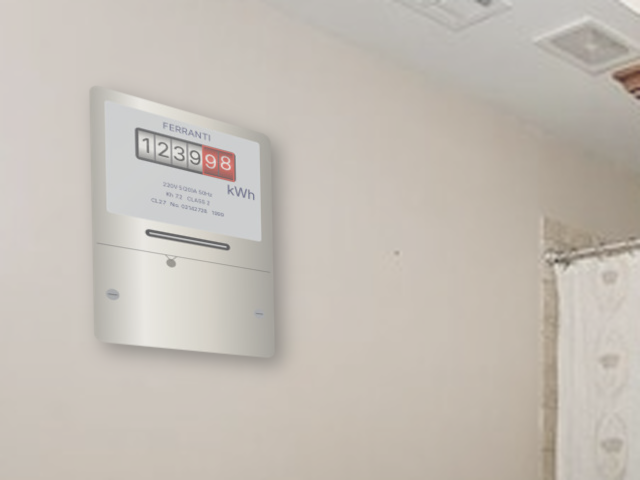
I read {"value": 1239.98, "unit": "kWh"}
